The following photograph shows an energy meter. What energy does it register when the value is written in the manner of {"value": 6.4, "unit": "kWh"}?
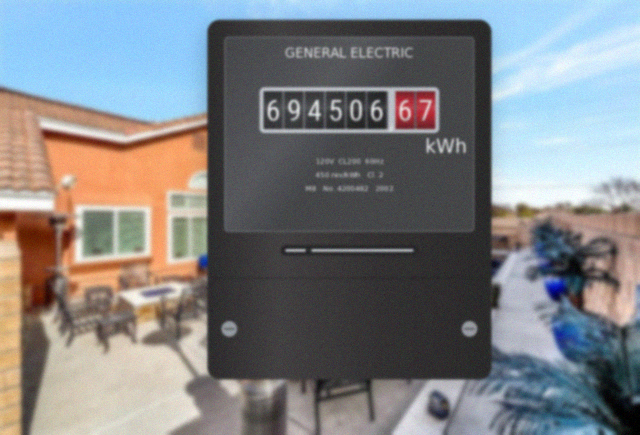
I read {"value": 694506.67, "unit": "kWh"}
